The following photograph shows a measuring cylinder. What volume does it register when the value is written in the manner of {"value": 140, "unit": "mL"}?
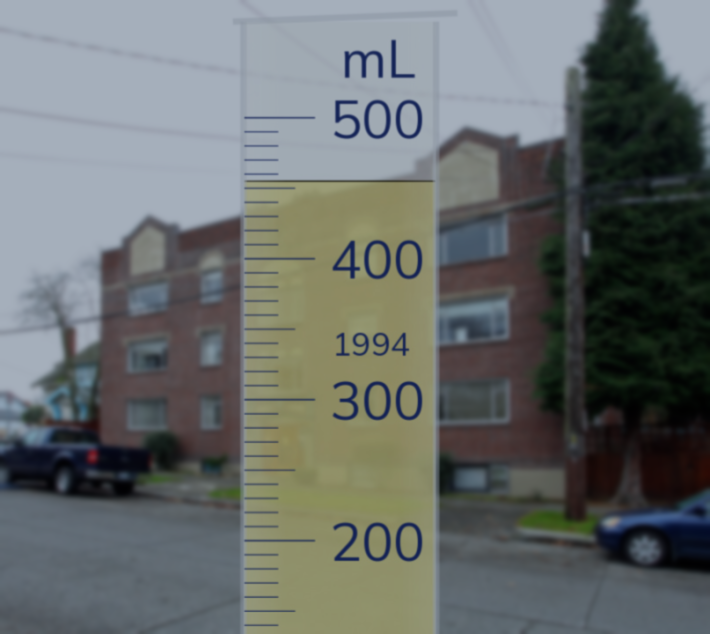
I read {"value": 455, "unit": "mL"}
